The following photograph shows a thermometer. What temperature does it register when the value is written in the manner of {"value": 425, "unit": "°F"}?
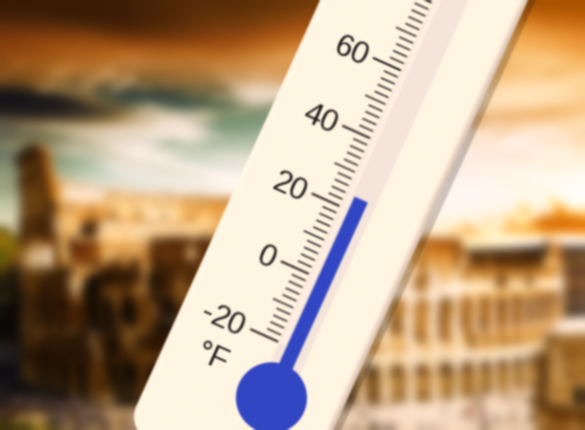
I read {"value": 24, "unit": "°F"}
